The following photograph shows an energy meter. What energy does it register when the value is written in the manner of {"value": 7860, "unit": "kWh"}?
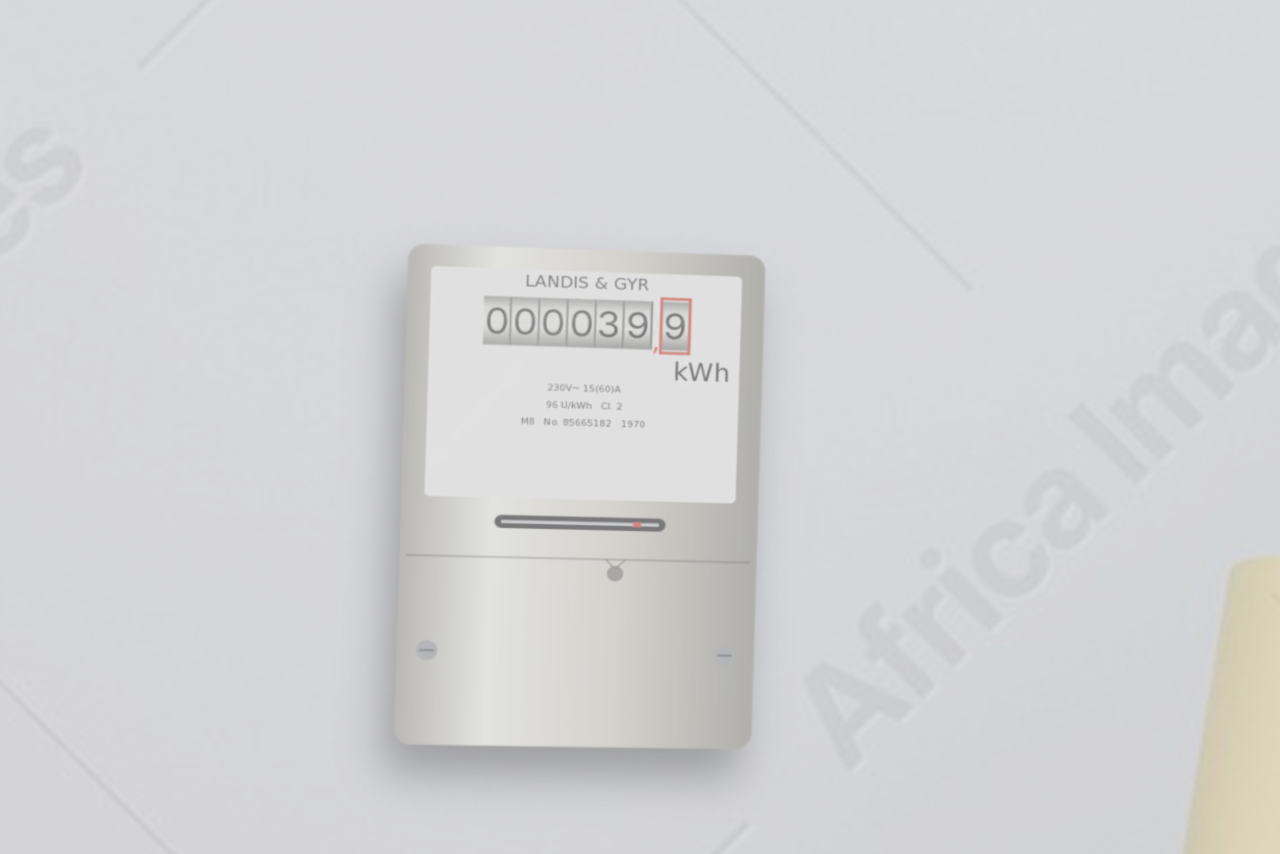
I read {"value": 39.9, "unit": "kWh"}
